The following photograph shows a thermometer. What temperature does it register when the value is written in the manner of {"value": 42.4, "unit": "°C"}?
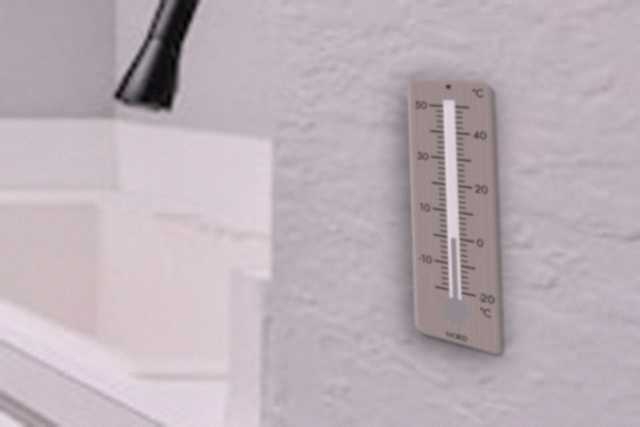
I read {"value": 0, "unit": "°C"}
